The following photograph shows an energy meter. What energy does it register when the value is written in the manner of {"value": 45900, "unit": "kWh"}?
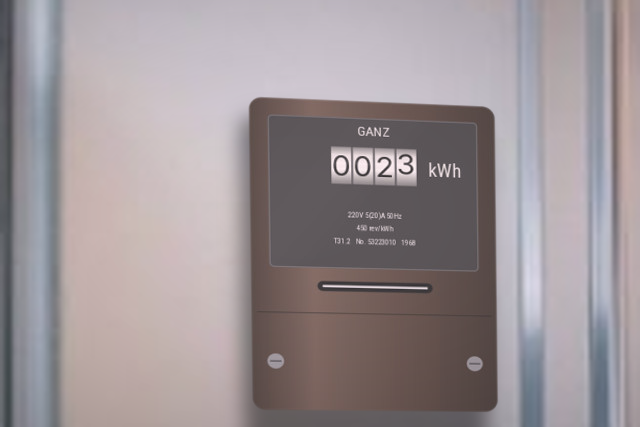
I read {"value": 23, "unit": "kWh"}
